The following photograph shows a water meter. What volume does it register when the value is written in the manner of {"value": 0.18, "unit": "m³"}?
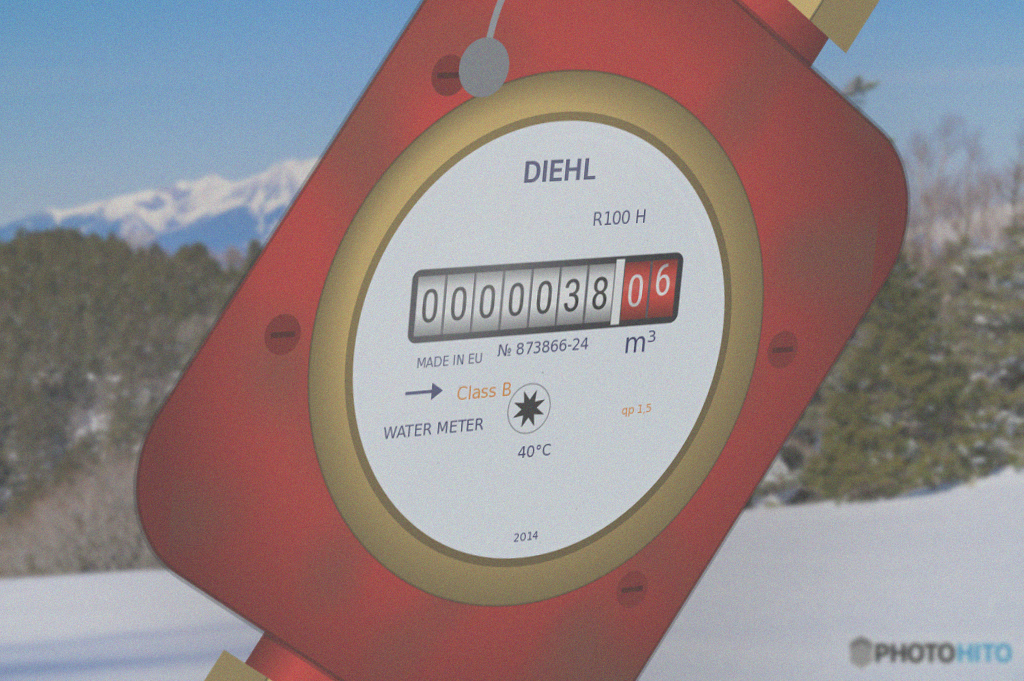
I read {"value": 38.06, "unit": "m³"}
